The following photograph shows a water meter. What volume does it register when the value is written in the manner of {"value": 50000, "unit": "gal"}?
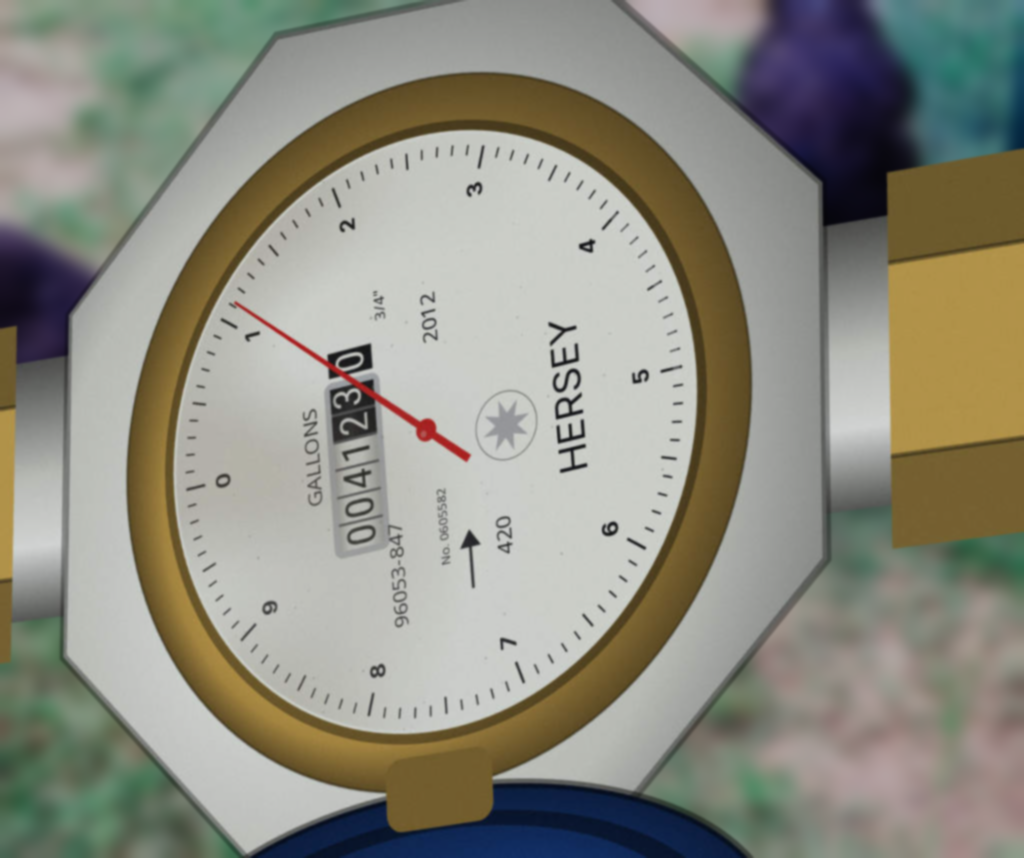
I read {"value": 41231.1, "unit": "gal"}
